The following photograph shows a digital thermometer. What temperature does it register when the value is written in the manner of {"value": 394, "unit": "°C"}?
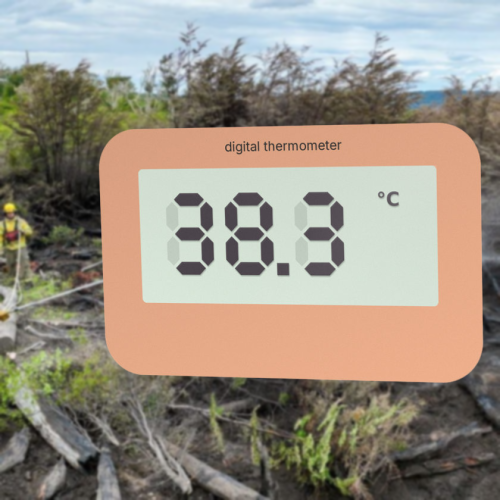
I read {"value": 38.3, "unit": "°C"}
